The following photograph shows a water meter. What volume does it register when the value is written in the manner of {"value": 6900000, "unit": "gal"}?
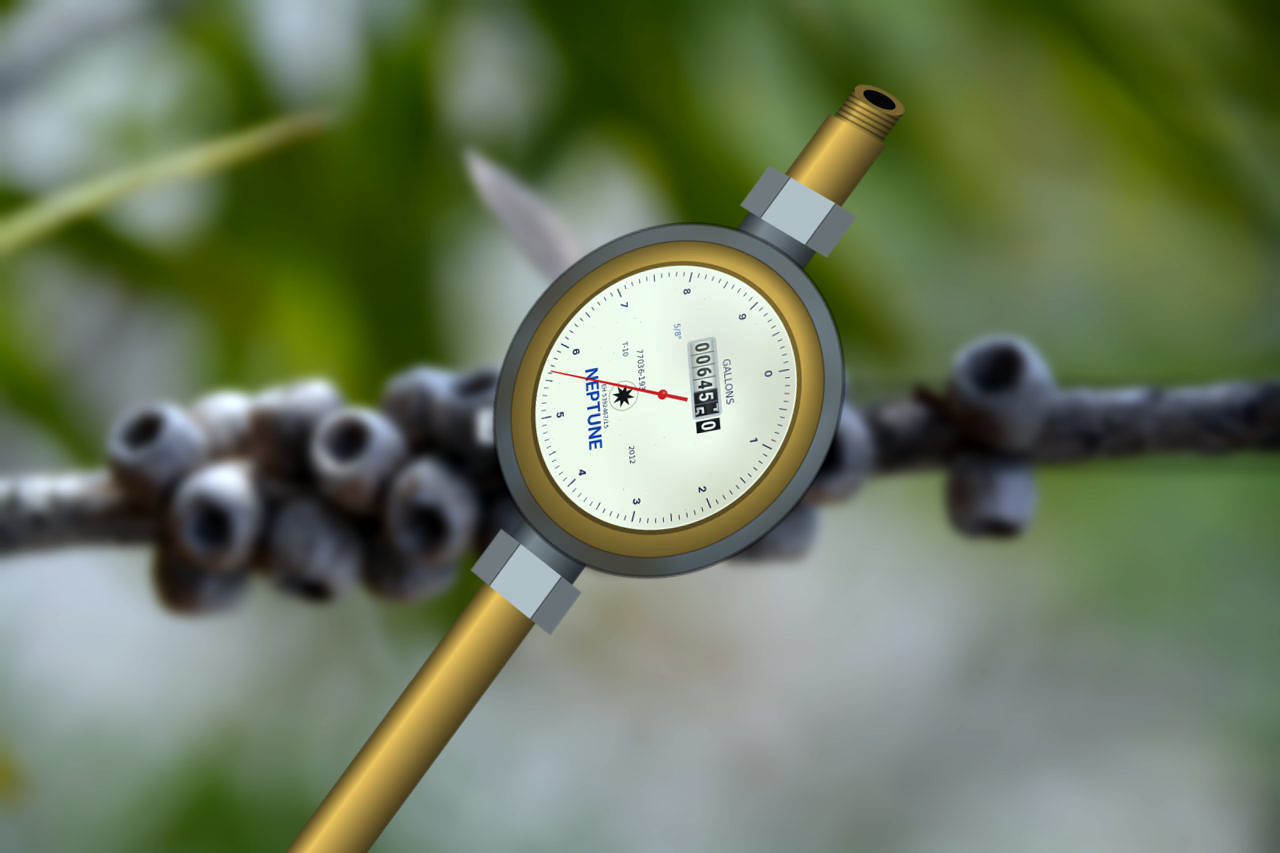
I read {"value": 64545.6, "unit": "gal"}
